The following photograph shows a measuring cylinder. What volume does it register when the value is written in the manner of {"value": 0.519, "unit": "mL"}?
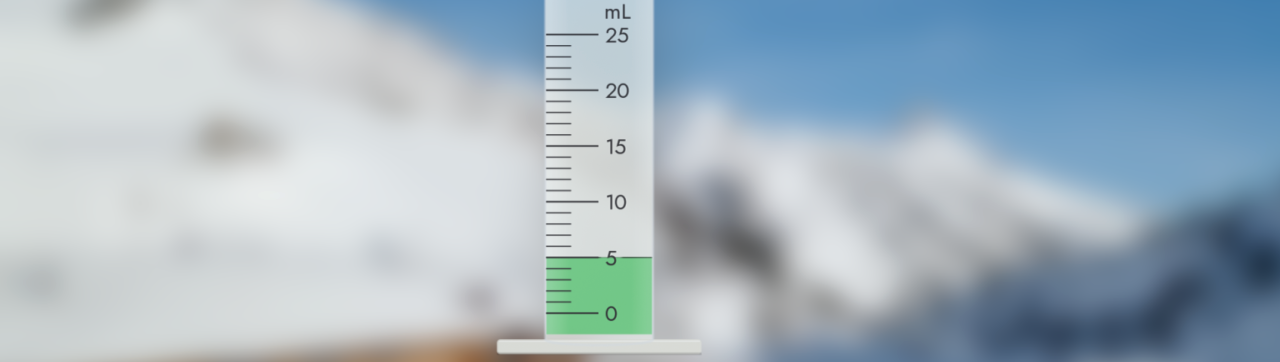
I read {"value": 5, "unit": "mL"}
